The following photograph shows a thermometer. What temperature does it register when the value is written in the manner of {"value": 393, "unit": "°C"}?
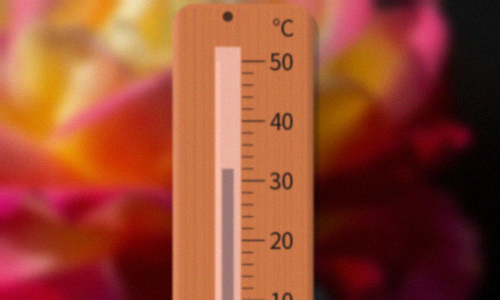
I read {"value": 32, "unit": "°C"}
